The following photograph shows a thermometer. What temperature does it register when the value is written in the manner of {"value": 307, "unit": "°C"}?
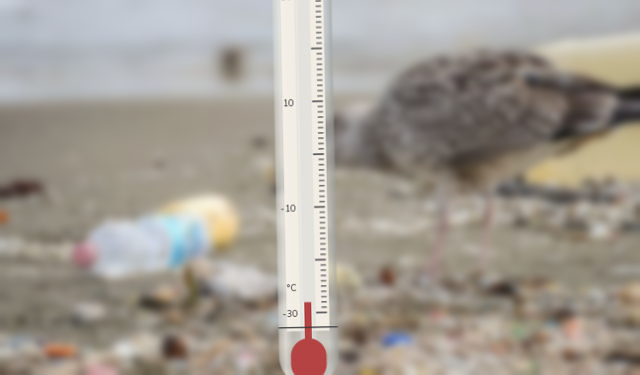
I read {"value": -28, "unit": "°C"}
